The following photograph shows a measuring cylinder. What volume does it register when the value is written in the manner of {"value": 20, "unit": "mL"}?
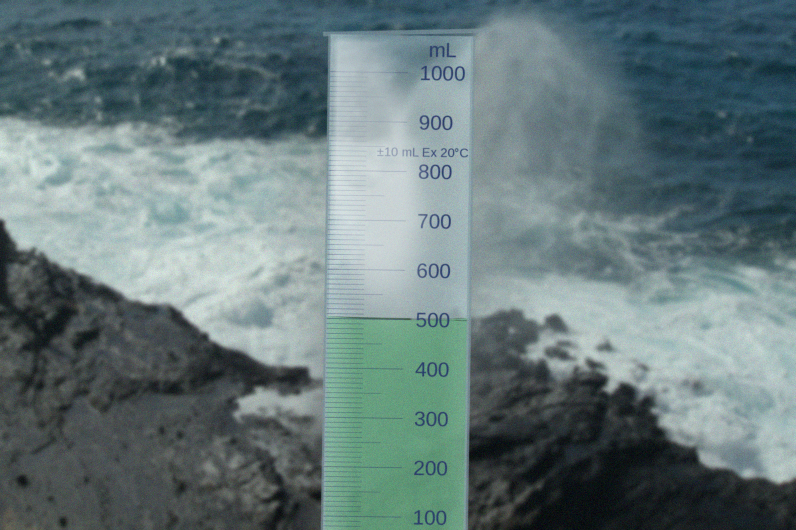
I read {"value": 500, "unit": "mL"}
